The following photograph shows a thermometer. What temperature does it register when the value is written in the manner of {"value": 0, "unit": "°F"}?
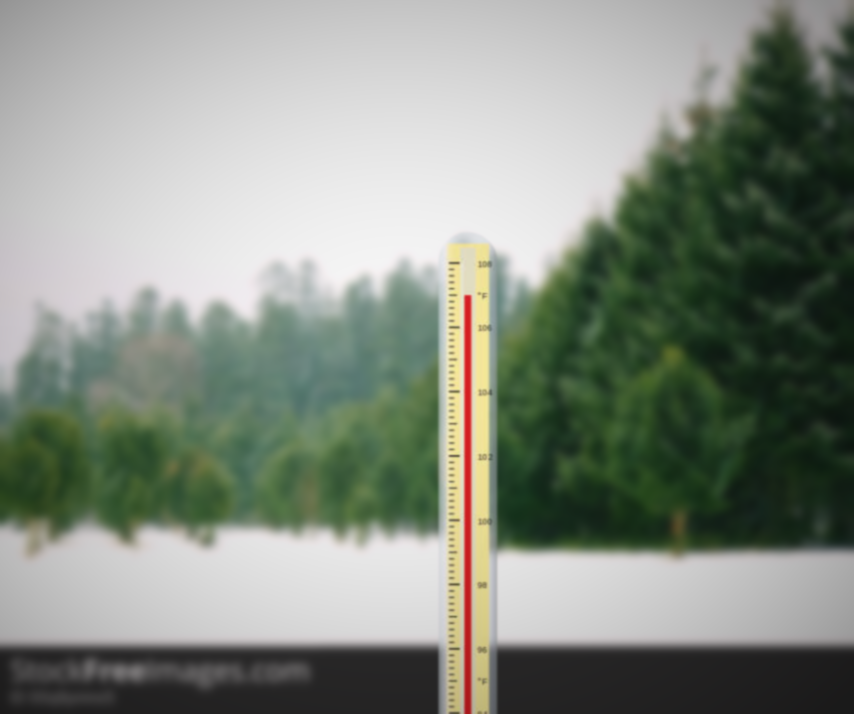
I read {"value": 107, "unit": "°F"}
